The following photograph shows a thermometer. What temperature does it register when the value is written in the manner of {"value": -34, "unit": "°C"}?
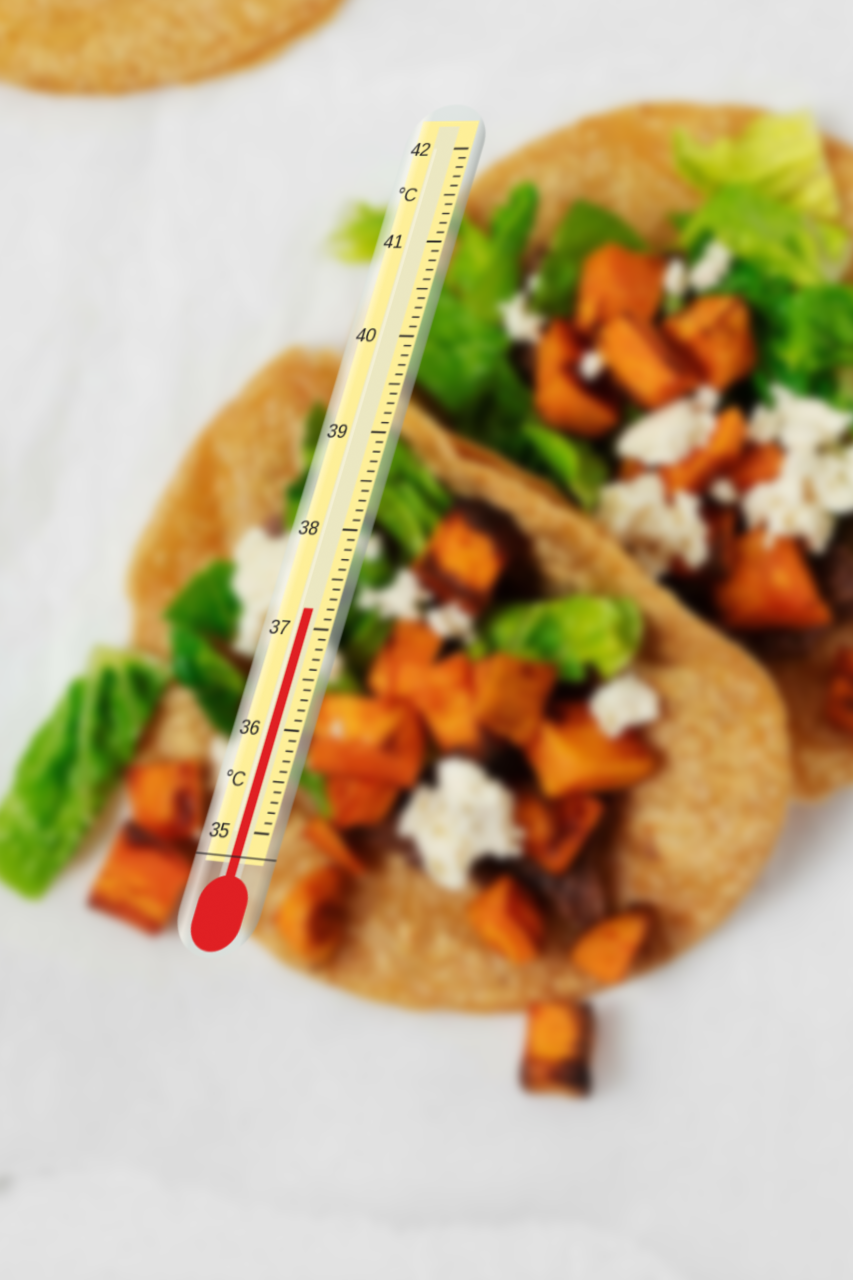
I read {"value": 37.2, "unit": "°C"}
